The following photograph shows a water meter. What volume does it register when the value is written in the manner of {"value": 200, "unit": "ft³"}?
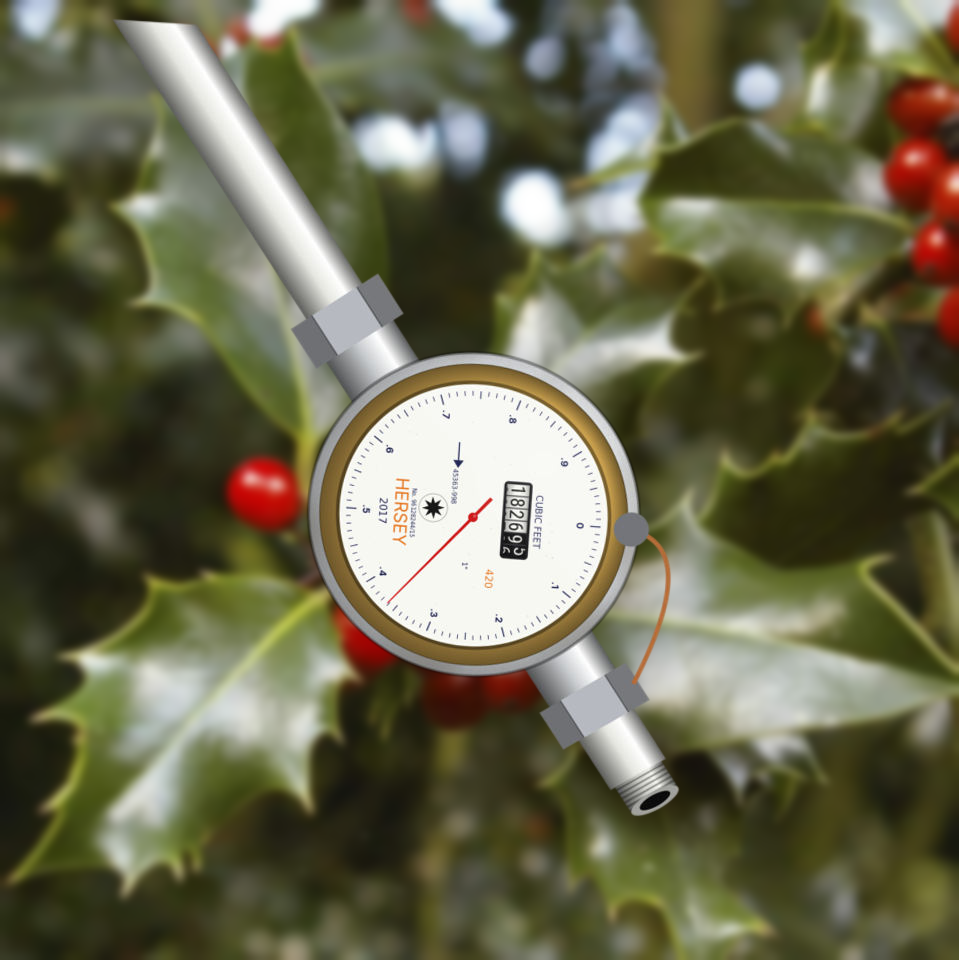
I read {"value": 182695.36, "unit": "ft³"}
